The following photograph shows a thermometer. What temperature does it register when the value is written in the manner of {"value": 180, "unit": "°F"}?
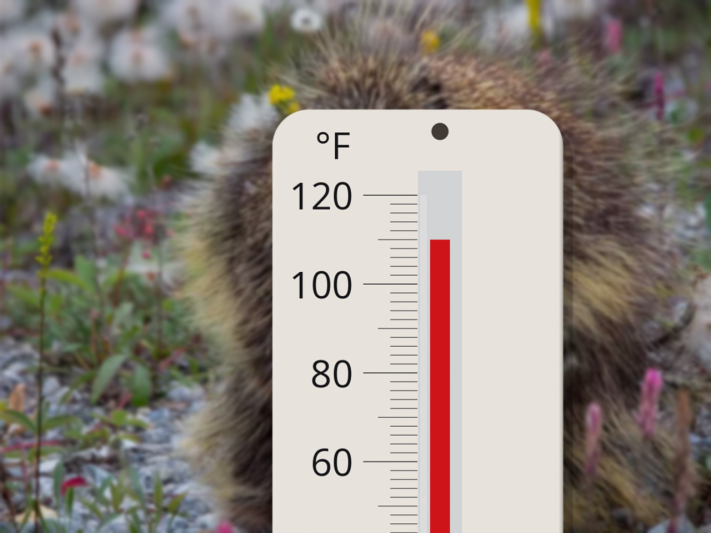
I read {"value": 110, "unit": "°F"}
